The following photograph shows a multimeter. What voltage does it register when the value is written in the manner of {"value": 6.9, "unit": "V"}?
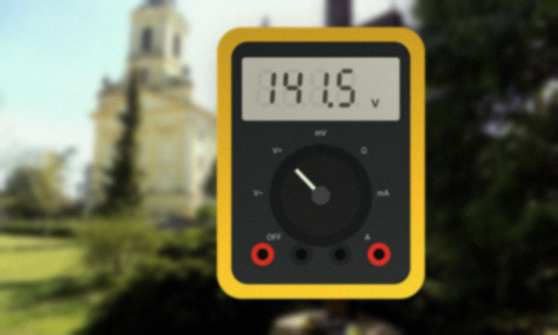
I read {"value": 141.5, "unit": "V"}
